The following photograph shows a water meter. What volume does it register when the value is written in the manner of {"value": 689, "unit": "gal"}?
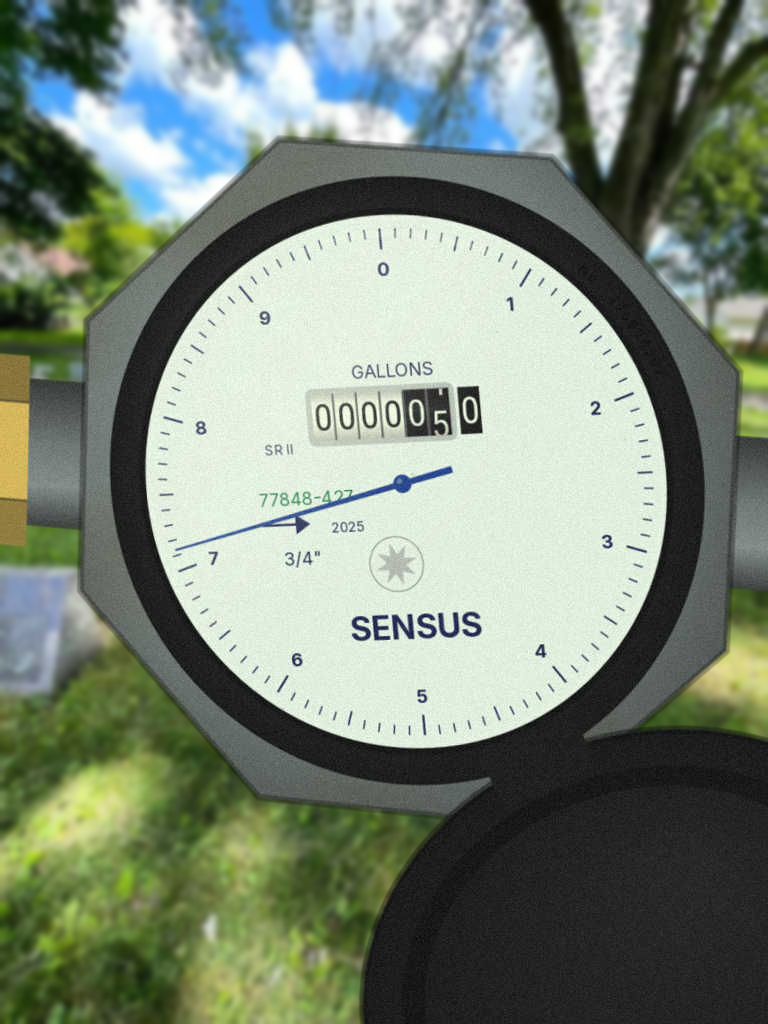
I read {"value": 47.1, "unit": "gal"}
